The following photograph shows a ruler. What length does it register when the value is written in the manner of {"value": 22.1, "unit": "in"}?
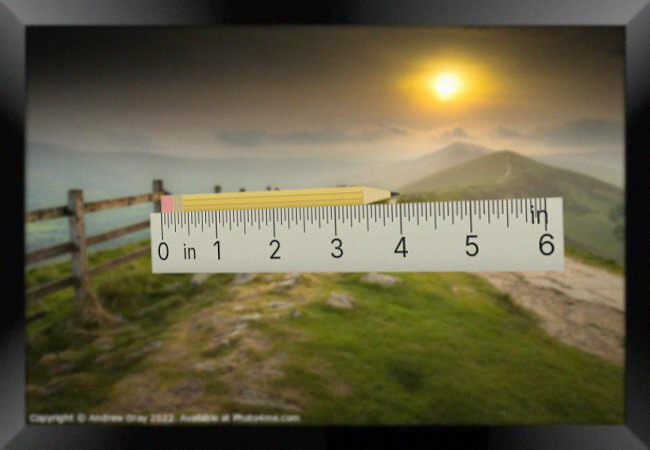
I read {"value": 4, "unit": "in"}
